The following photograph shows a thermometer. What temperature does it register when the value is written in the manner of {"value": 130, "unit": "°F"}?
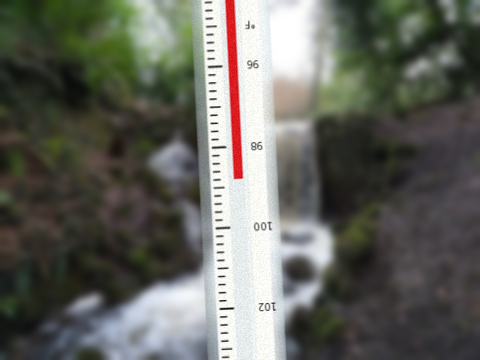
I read {"value": 98.8, "unit": "°F"}
